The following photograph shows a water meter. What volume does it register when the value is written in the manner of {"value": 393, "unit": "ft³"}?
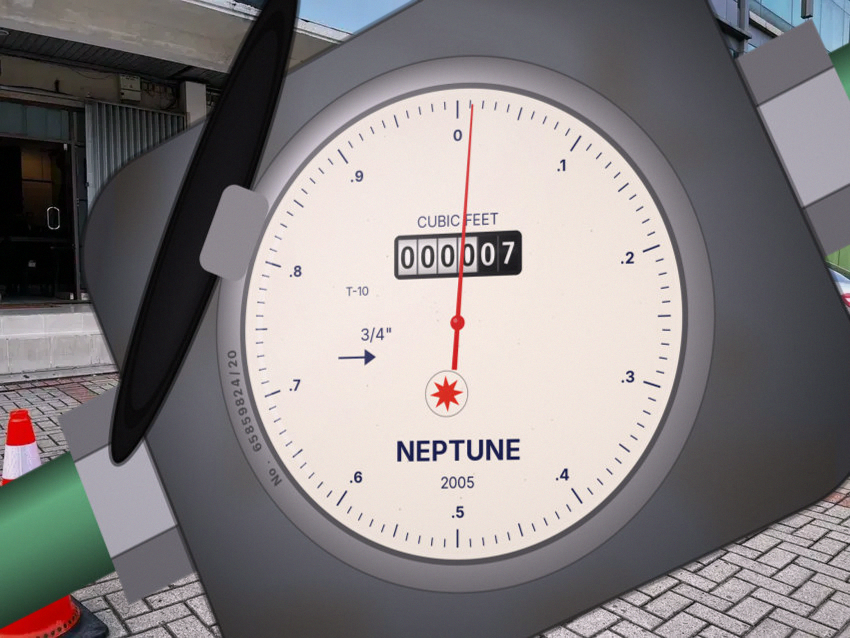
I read {"value": 7.01, "unit": "ft³"}
